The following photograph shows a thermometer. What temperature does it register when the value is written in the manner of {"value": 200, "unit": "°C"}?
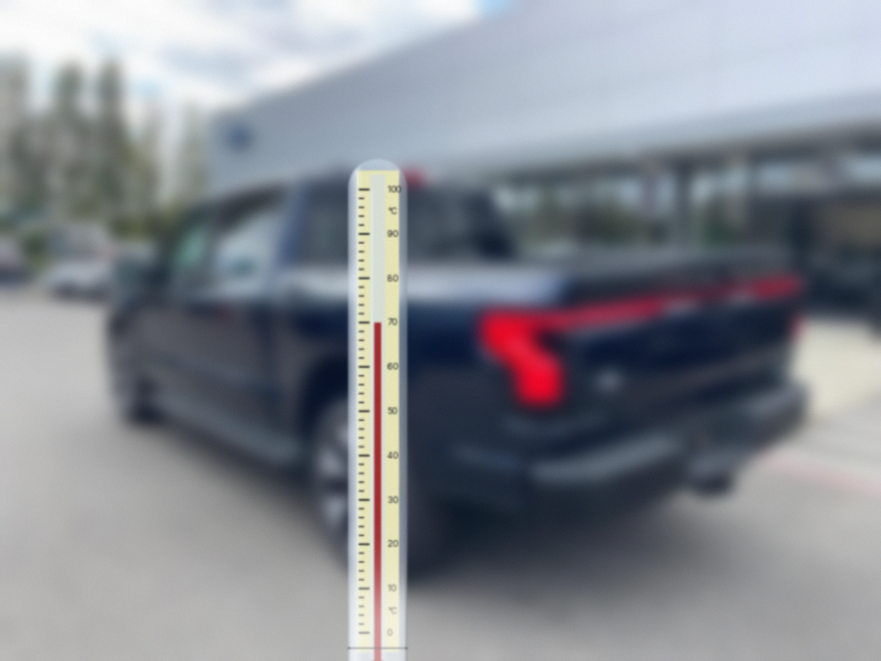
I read {"value": 70, "unit": "°C"}
